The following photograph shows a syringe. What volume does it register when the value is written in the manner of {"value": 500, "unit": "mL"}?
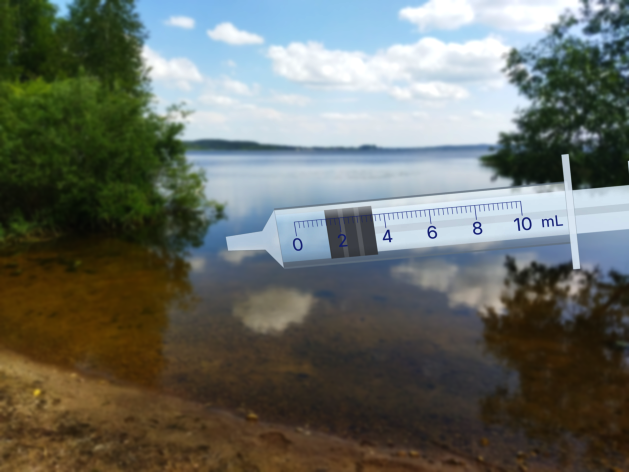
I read {"value": 1.4, "unit": "mL"}
